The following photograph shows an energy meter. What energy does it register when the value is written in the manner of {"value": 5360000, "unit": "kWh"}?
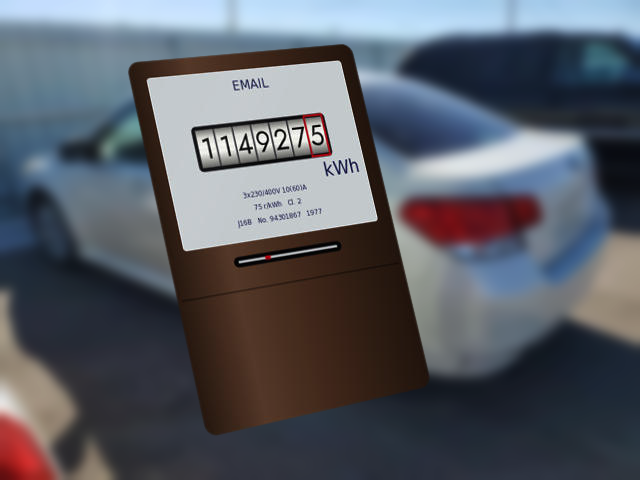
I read {"value": 114927.5, "unit": "kWh"}
